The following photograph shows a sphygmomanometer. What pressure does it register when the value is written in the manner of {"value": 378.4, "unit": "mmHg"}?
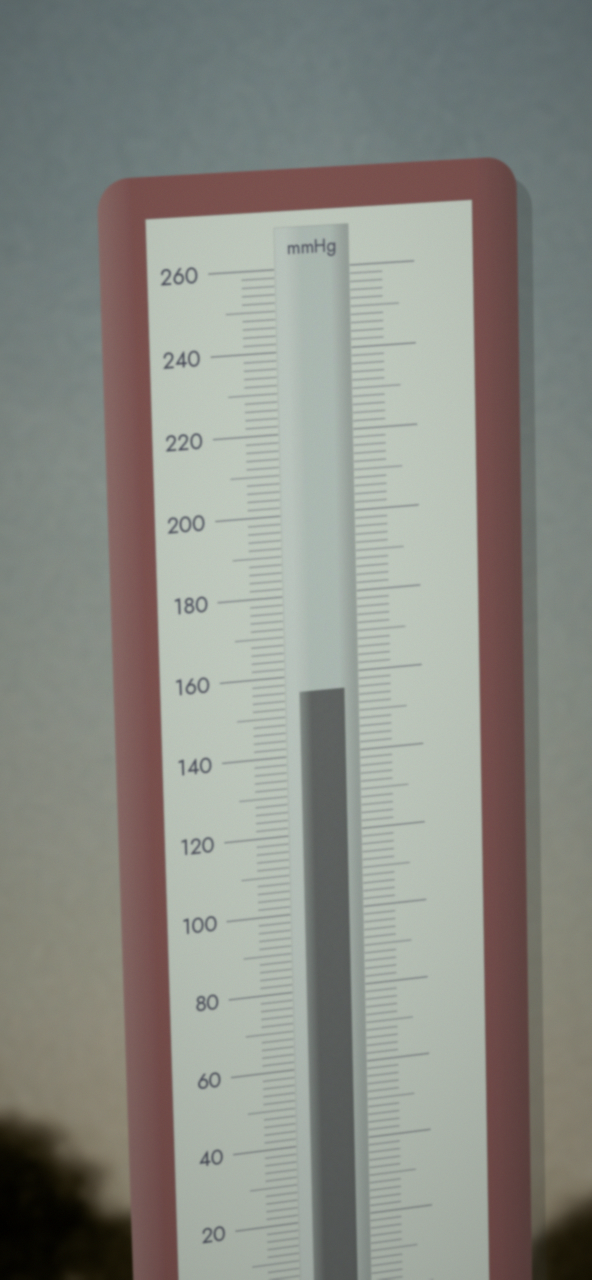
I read {"value": 156, "unit": "mmHg"}
